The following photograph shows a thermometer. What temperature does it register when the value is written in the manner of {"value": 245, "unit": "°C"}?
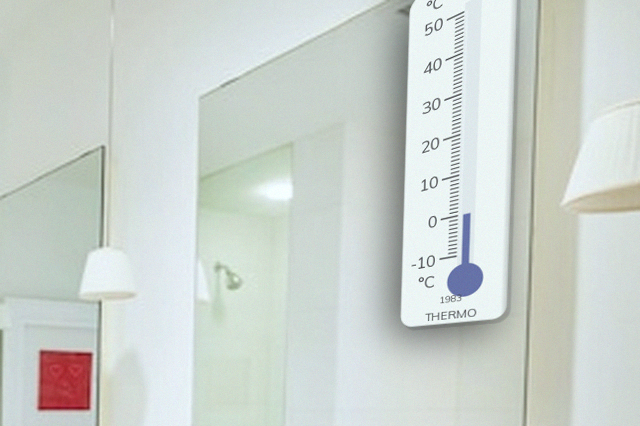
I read {"value": 0, "unit": "°C"}
